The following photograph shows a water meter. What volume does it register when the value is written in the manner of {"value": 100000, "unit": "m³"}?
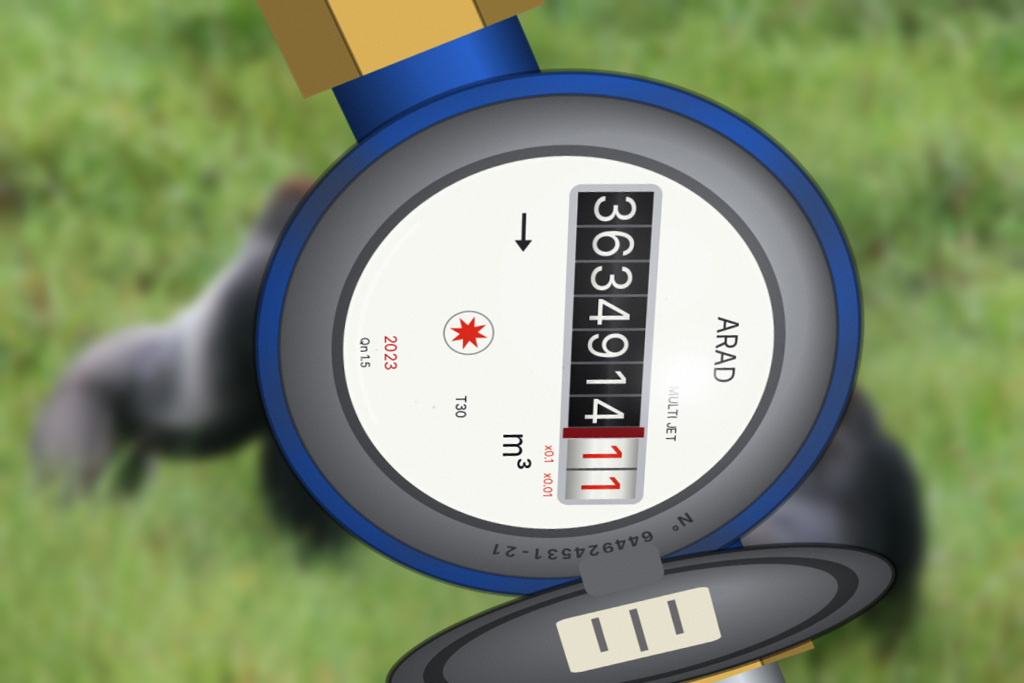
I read {"value": 3634914.11, "unit": "m³"}
